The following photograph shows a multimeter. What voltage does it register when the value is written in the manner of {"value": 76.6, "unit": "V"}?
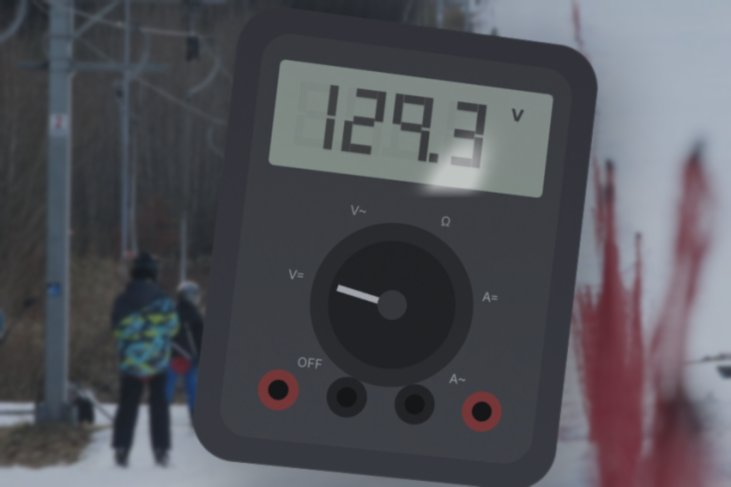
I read {"value": 129.3, "unit": "V"}
